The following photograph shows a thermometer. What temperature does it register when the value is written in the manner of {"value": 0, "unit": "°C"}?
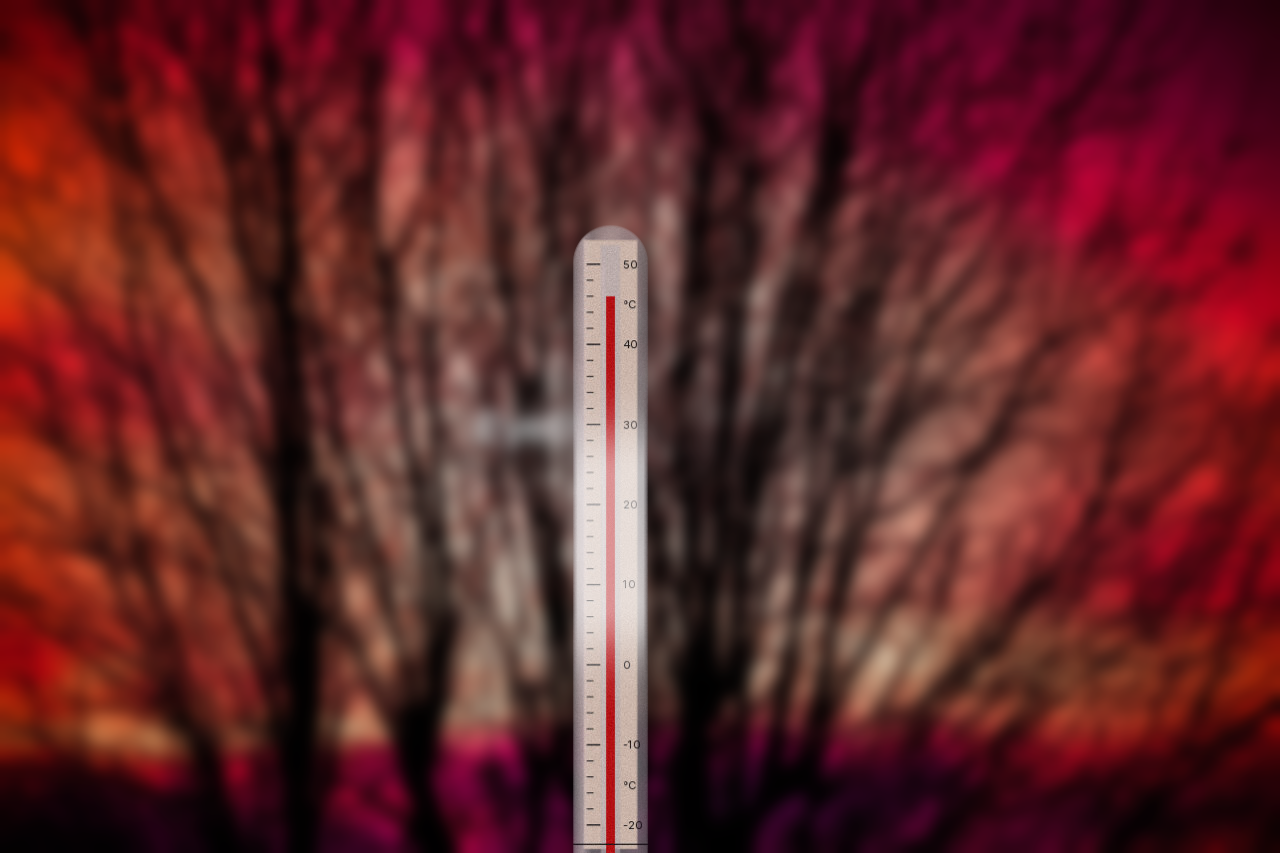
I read {"value": 46, "unit": "°C"}
